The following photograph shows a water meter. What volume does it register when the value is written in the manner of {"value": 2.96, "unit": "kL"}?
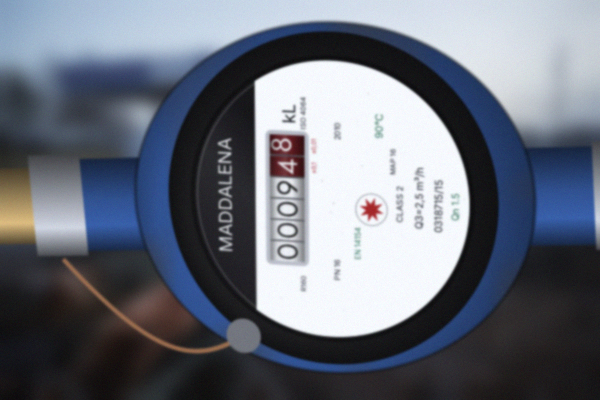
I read {"value": 9.48, "unit": "kL"}
